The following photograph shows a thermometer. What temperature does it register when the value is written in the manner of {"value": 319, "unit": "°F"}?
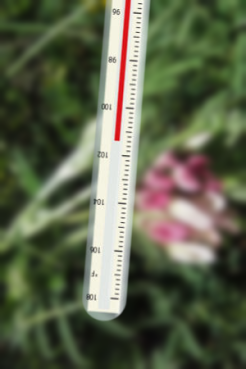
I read {"value": 101.4, "unit": "°F"}
